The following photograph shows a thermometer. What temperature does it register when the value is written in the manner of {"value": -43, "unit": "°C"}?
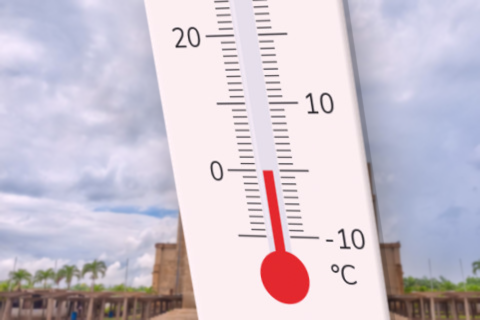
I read {"value": 0, "unit": "°C"}
